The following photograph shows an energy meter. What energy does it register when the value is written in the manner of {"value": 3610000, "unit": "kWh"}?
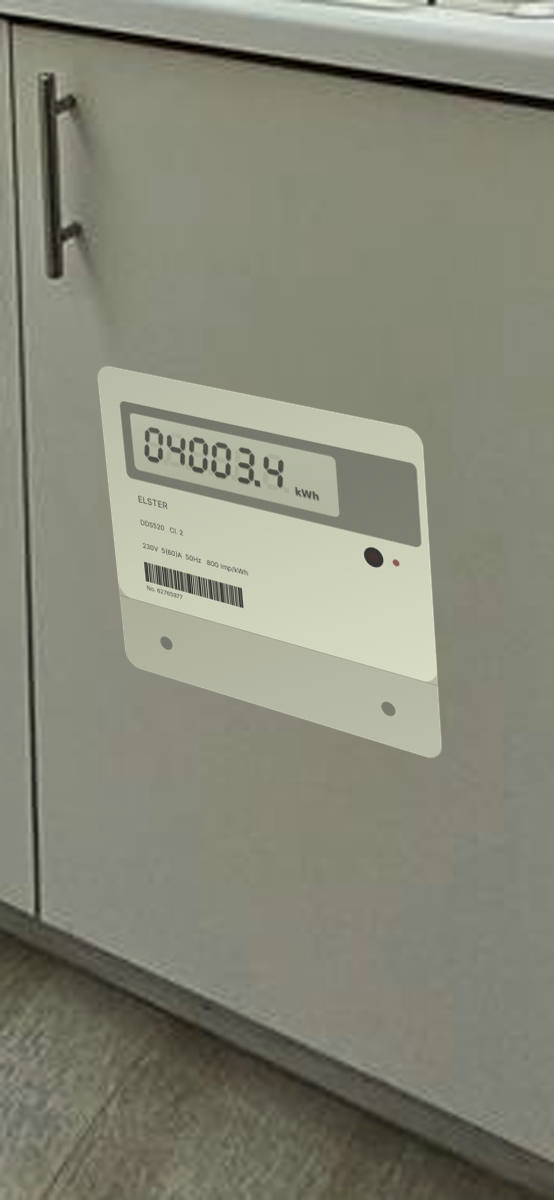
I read {"value": 4003.4, "unit": "kWh"}
